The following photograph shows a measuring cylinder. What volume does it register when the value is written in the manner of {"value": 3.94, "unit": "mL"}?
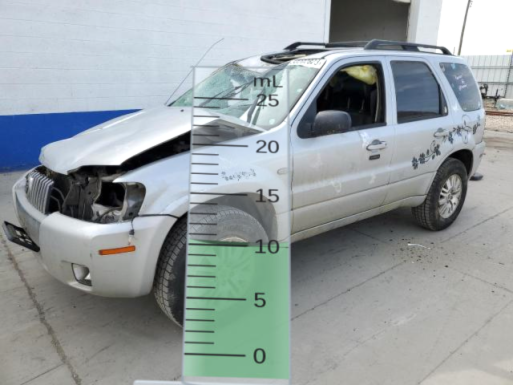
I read {"value": 10, "unit": "mL"}
